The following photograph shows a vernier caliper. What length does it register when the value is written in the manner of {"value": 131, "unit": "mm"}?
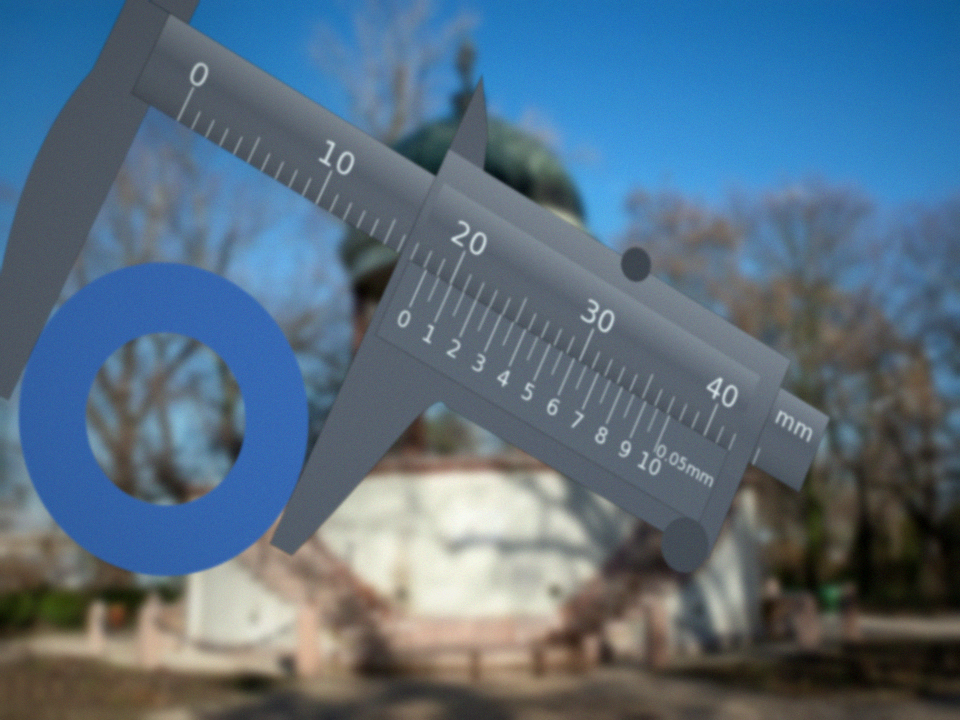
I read {"value": 18.2, "unit": "mm"}
